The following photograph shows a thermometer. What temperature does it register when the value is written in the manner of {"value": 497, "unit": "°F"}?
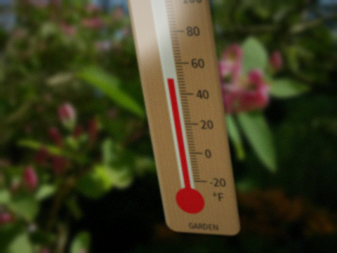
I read {"value": 50, "unit": "°F"}
